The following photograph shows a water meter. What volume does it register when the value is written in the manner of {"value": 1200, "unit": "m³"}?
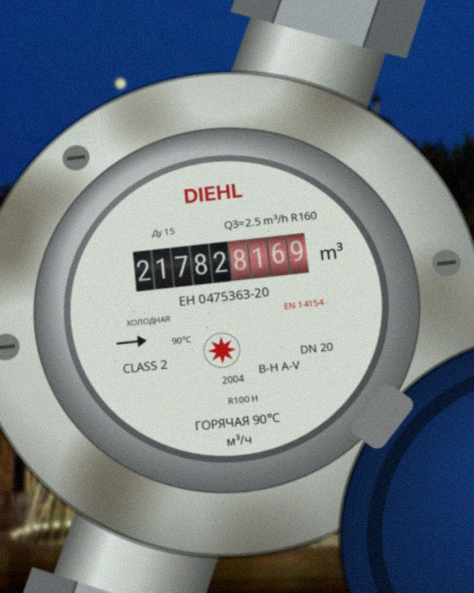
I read {"value": 21782.8169, "unit": "m³"}
